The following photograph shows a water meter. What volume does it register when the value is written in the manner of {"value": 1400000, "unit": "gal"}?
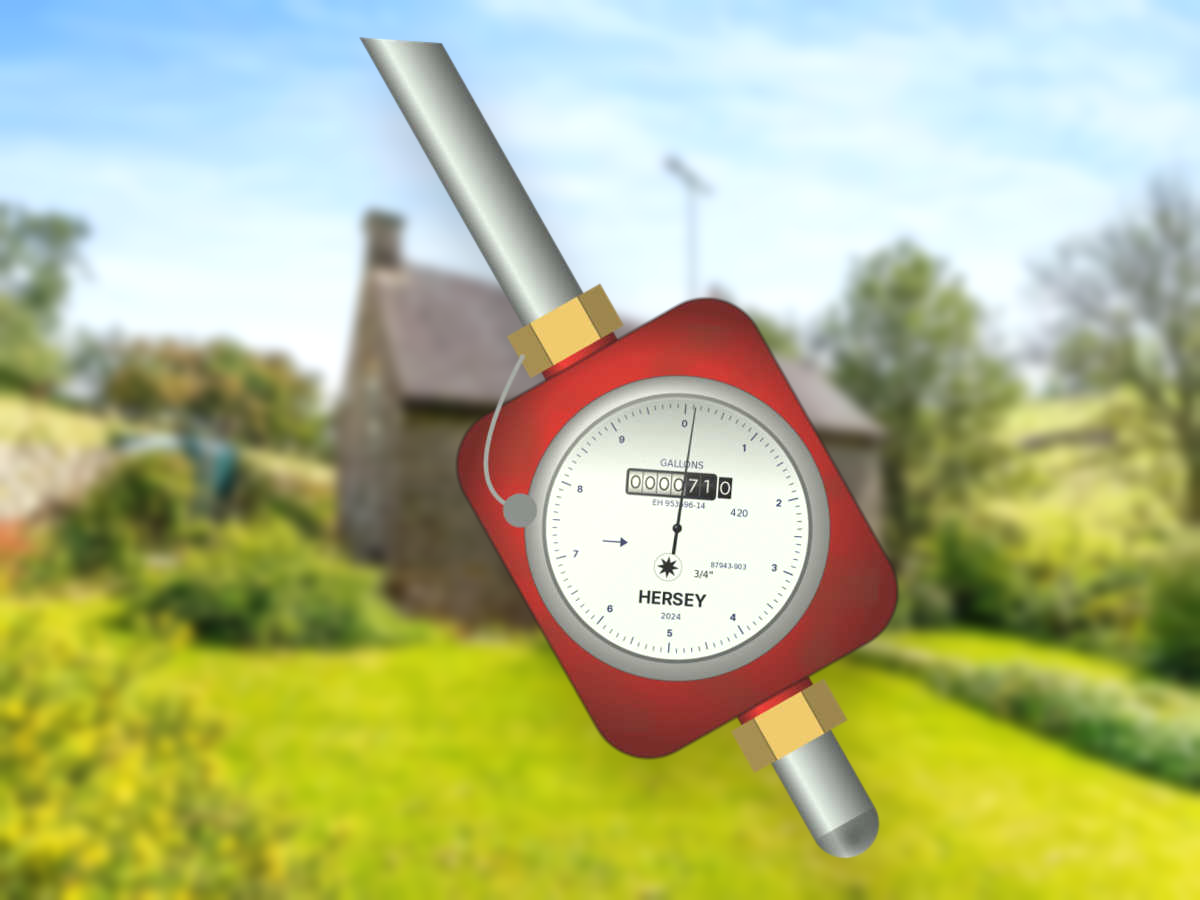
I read {"value": 710.1, "unit": "gal"}
